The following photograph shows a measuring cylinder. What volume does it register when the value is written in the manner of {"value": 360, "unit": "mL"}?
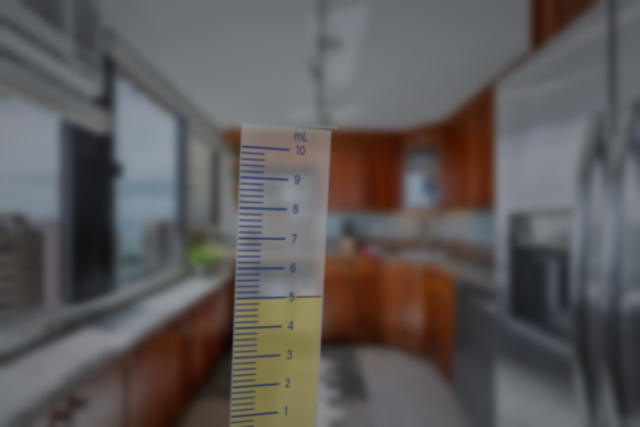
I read {"value": 5, "unit": "mL"}
